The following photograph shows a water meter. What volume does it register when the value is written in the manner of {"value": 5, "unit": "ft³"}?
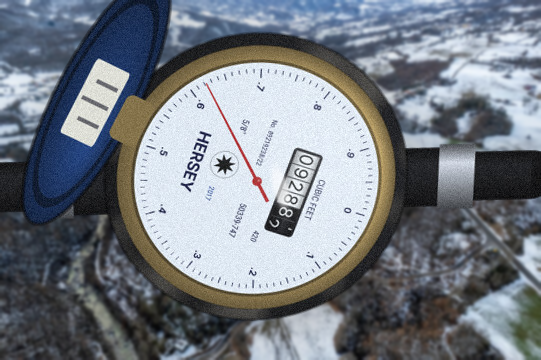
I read {"value": 92881.62, "unit": "ft³"}
